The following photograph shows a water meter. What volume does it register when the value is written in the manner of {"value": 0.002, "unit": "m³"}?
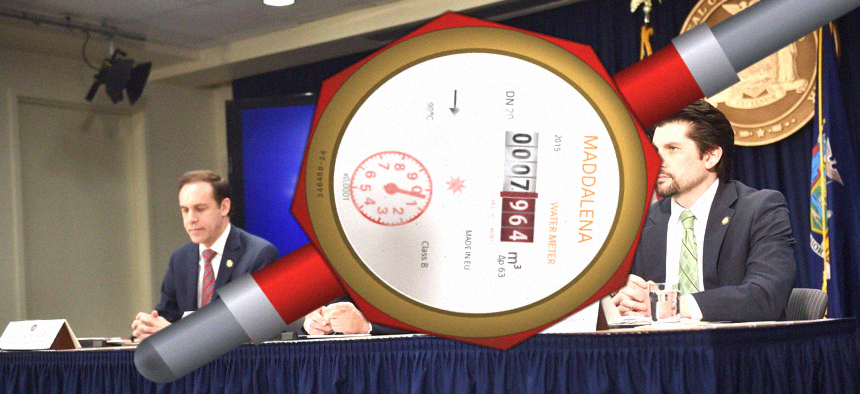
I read {"value": 7.9640, "unit": "m³"}
